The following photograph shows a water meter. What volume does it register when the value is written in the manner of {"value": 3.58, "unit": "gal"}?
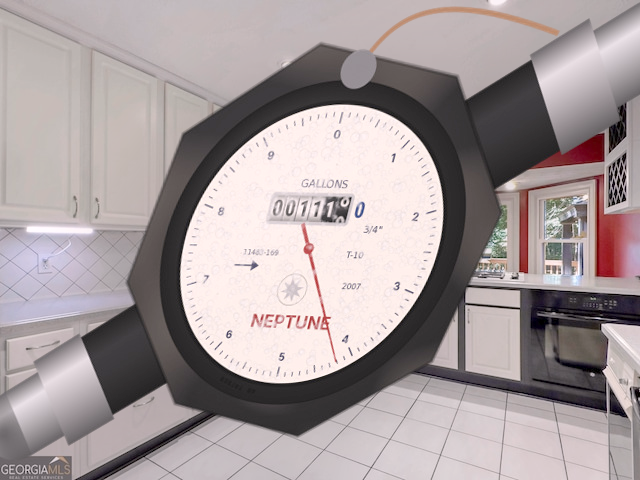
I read {"value": 11184.2, "unit": "gal"}
